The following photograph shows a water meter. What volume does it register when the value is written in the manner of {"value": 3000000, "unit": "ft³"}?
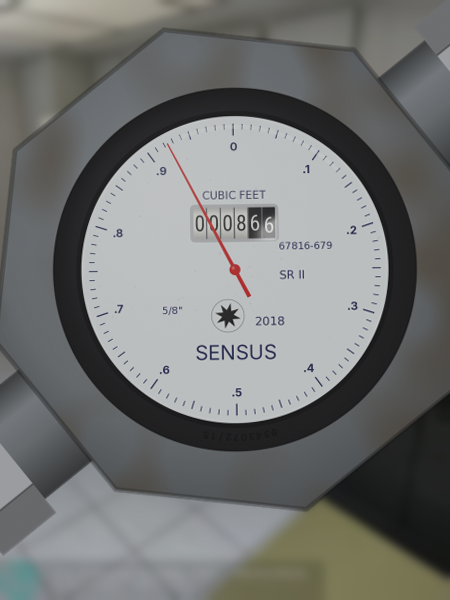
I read {"value": 865.92, "unit": "ft³"}
